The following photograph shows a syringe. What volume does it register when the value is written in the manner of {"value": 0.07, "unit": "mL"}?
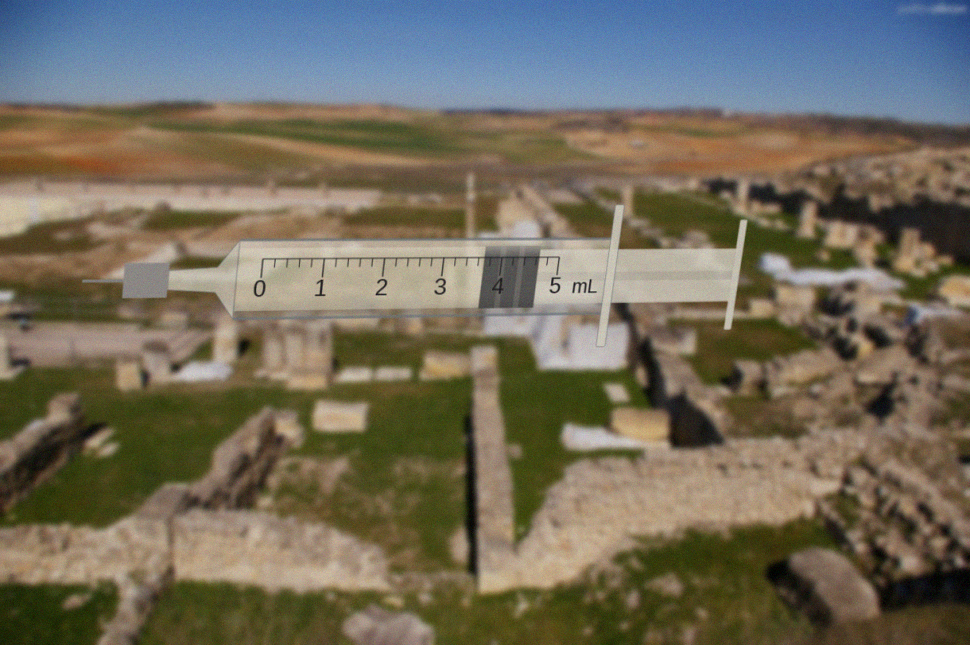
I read {"value": 3.7, "unit": "mL"}
